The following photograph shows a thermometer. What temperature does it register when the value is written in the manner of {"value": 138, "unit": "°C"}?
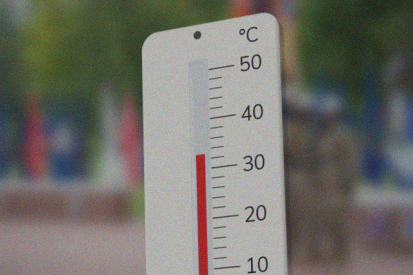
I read {"value": 33, "unit": "°C"}
